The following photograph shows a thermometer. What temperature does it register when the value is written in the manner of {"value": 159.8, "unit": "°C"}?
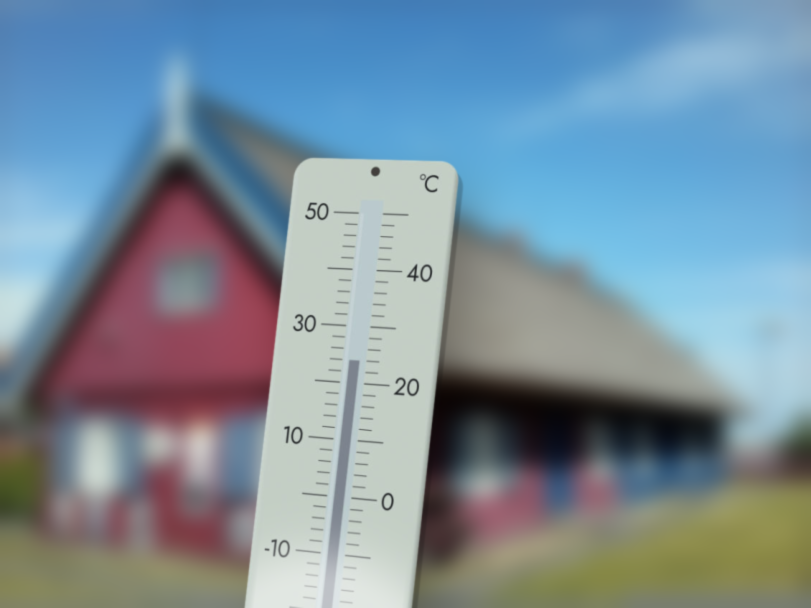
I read {"value": 24, "unit": "°C"}
